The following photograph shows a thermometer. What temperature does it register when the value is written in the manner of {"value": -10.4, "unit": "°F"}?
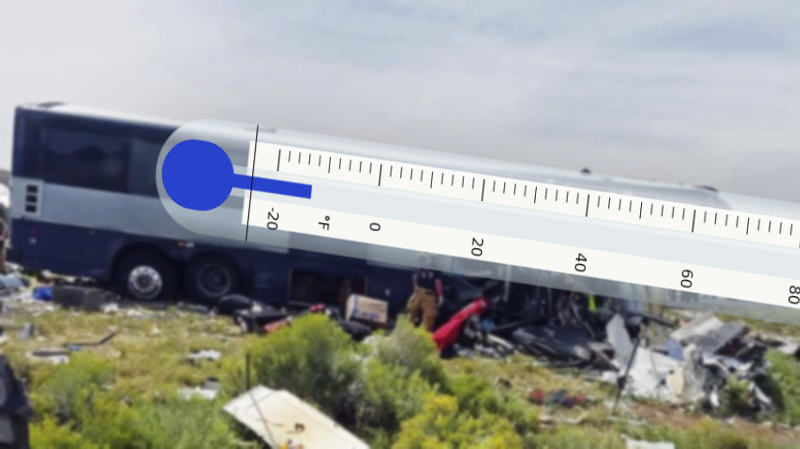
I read {"value": -13, "unit": "°F"}
